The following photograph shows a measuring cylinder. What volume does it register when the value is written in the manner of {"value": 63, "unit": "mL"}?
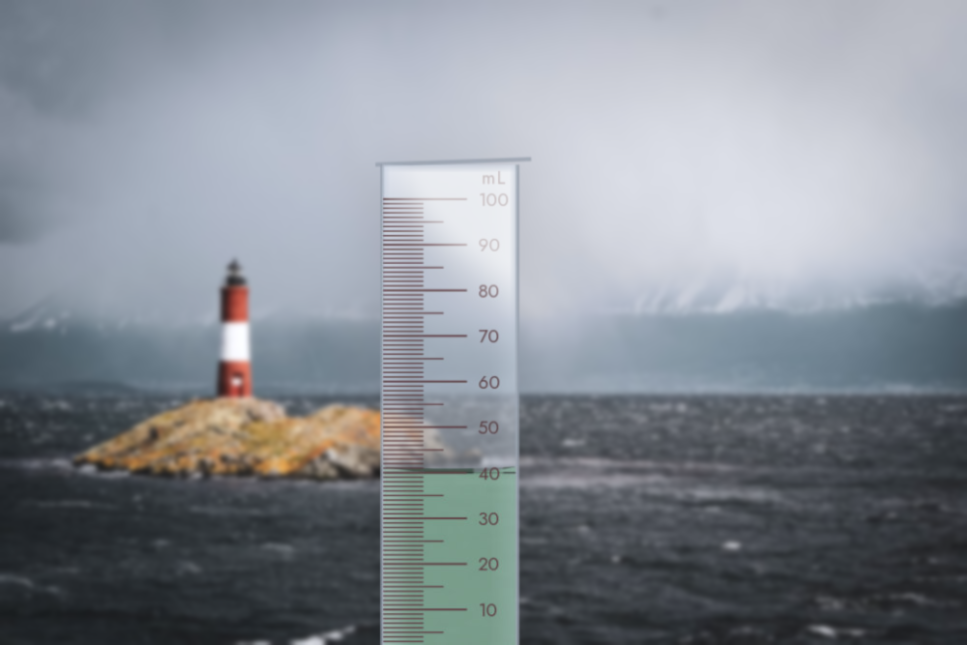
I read {"value": 40, "unit": "mL"}
